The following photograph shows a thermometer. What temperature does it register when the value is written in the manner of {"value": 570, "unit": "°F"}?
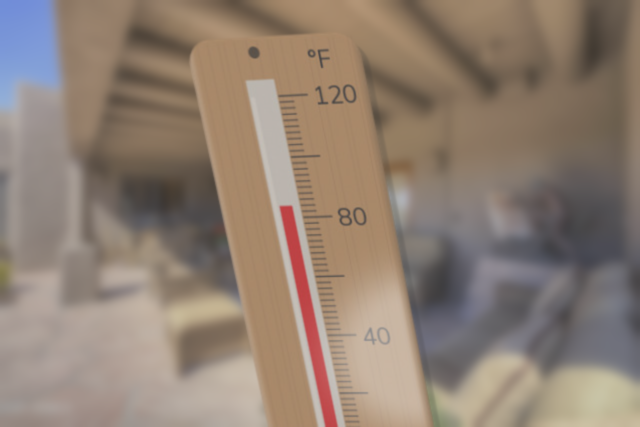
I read {"value": 84, "unit": "°F"}
